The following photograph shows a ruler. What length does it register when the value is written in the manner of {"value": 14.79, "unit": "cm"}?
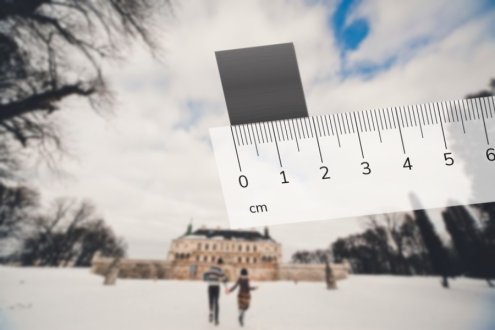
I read {"value": 1.9, "unit": "cm"}
